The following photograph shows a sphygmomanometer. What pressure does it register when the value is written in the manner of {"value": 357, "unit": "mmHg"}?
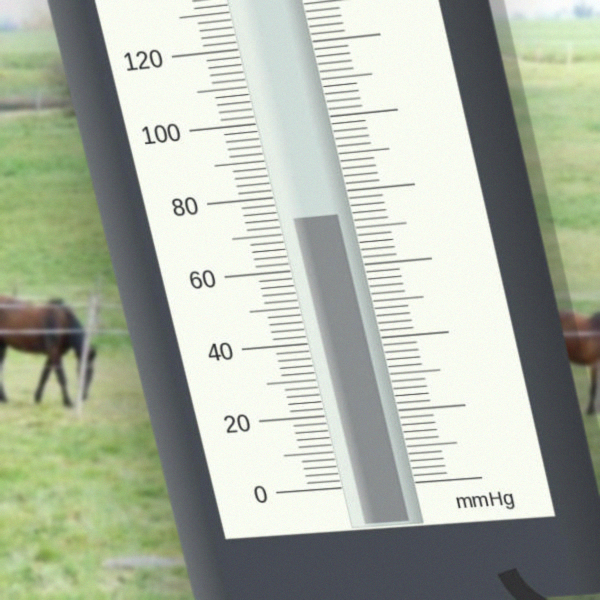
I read {"value": 74, "unit": "mmHg"}
